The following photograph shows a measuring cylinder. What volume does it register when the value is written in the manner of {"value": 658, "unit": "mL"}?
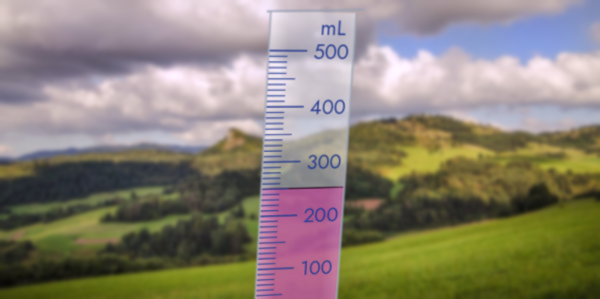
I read {"value": 250, "unit": "mL"}
